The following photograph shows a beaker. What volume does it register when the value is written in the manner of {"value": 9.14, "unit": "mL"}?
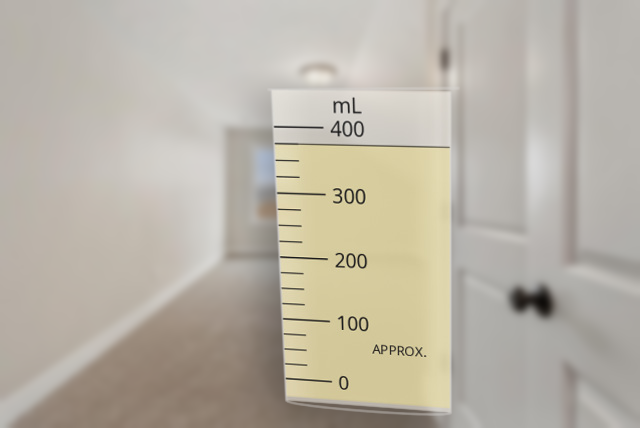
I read {"value": 375, "unit": "mL"}
